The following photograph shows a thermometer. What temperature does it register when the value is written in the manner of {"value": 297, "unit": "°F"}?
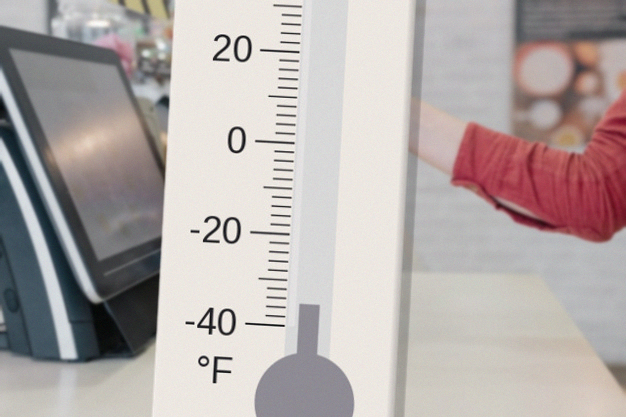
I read {"value": -35, "unit": "°F"}
